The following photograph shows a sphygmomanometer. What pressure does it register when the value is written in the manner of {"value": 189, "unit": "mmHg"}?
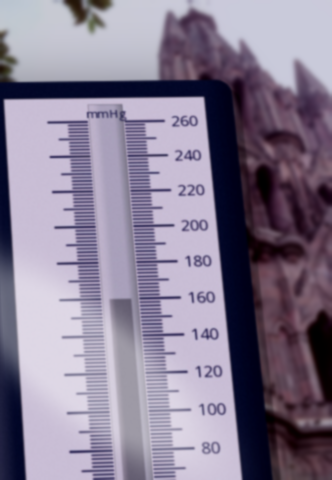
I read {"value": 160, "unit": "mmHg"}
